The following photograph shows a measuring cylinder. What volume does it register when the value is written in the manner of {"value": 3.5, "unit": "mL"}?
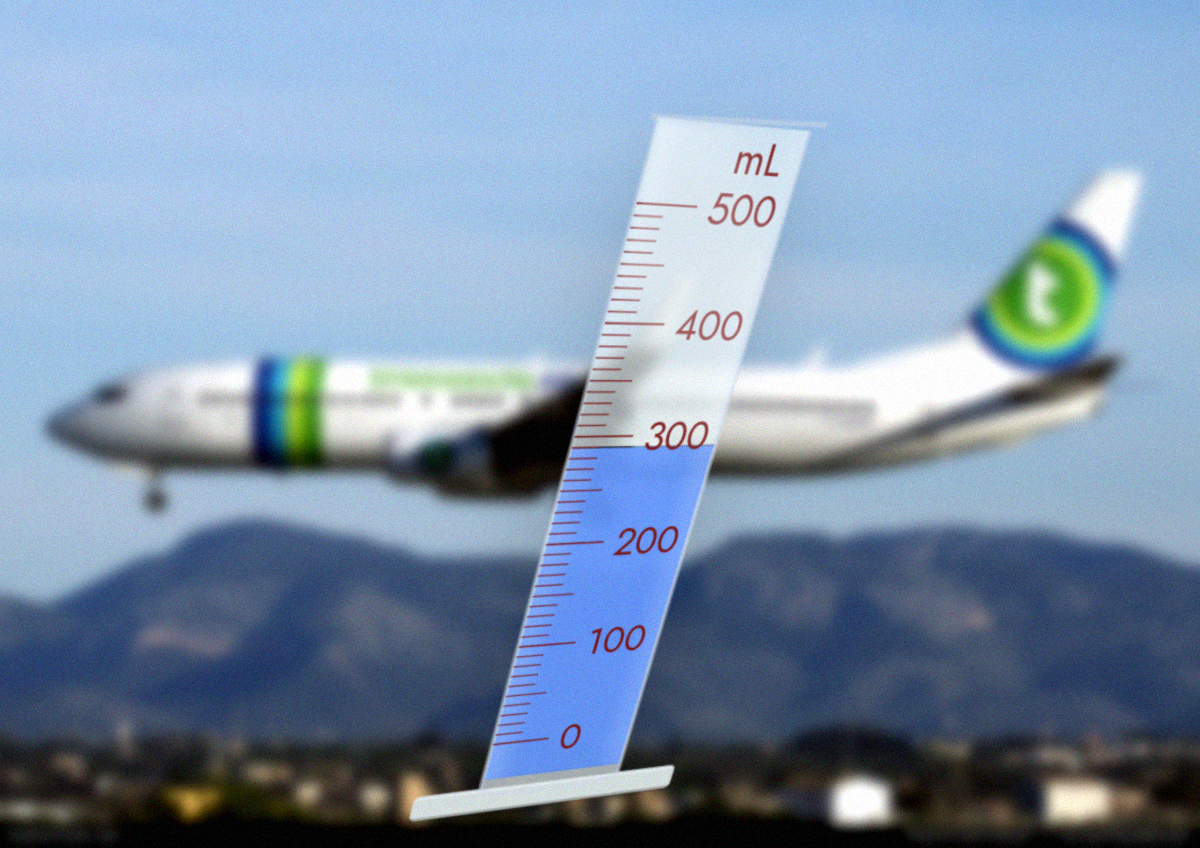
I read {"value": 290, "unit": "mL"}
